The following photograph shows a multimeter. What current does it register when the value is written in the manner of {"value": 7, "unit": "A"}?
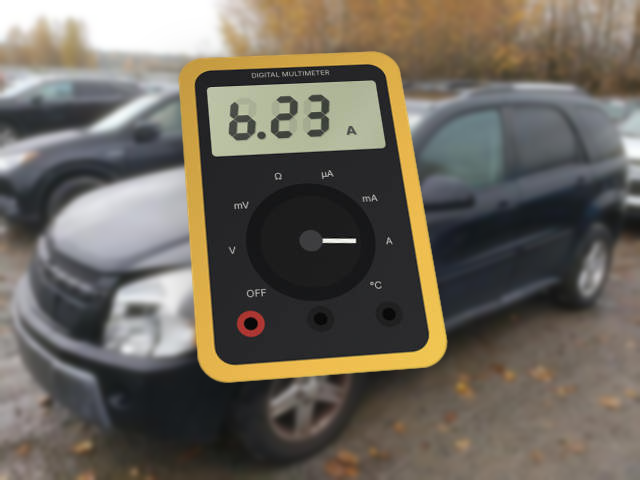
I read {"value": 6.23, "unit": "A"}
